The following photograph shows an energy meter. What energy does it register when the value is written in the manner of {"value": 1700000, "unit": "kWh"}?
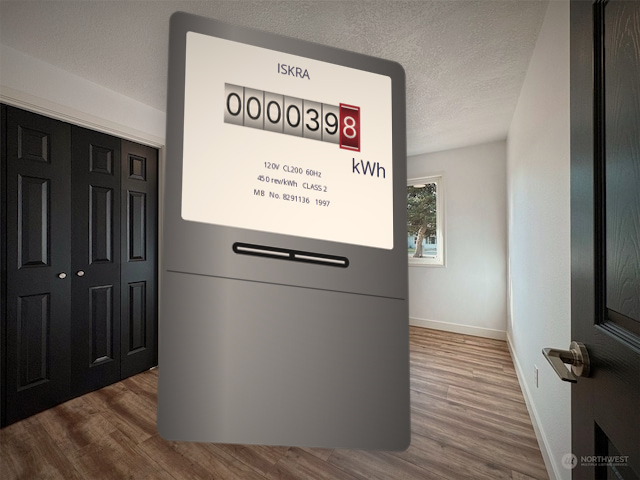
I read {"value": 39.8, "unit": "kWh"}
